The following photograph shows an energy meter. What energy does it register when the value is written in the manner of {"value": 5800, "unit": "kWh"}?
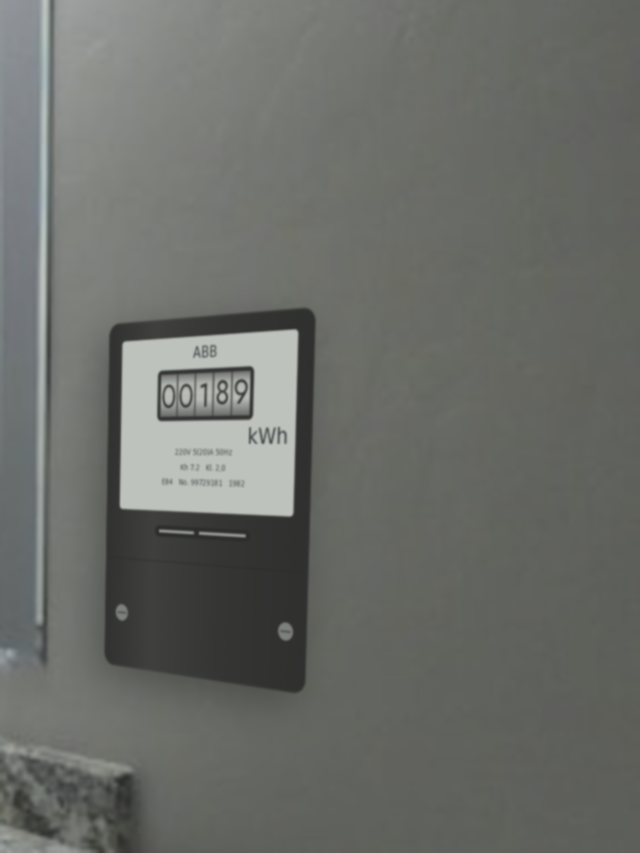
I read {"value": 189, "unit": "kWh"}
